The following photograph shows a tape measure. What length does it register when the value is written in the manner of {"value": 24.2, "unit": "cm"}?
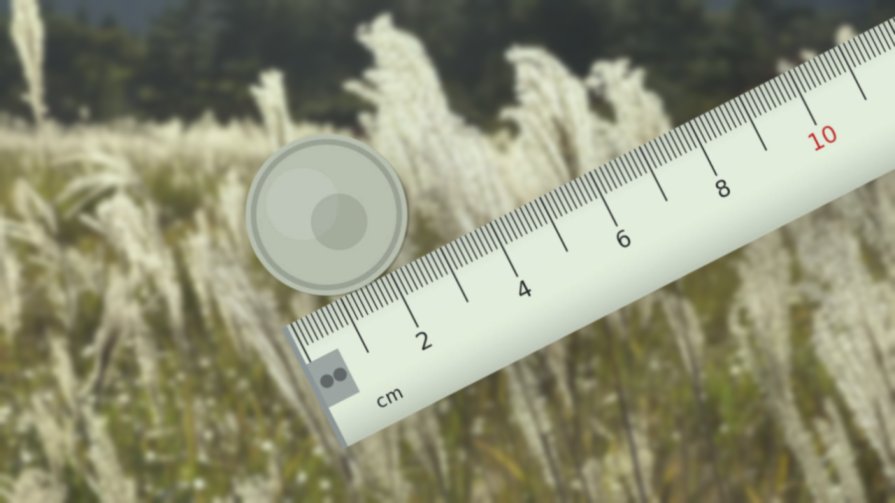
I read {"value": 2.9, "unit": "cm"}
